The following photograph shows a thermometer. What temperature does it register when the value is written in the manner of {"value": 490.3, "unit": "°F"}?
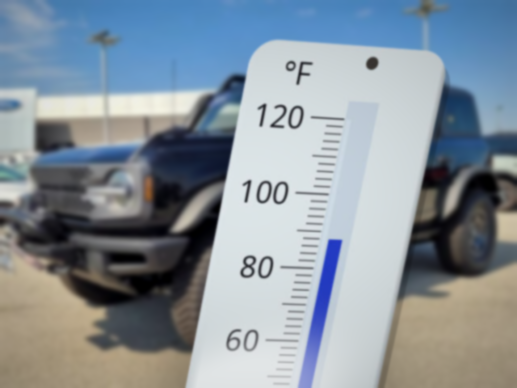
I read {"value": 88, "unit": "°F"}
